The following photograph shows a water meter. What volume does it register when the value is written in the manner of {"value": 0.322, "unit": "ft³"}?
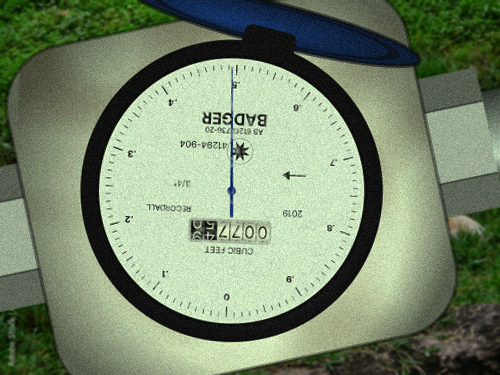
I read {"value": 7749.49, "unit": "ft³"}
